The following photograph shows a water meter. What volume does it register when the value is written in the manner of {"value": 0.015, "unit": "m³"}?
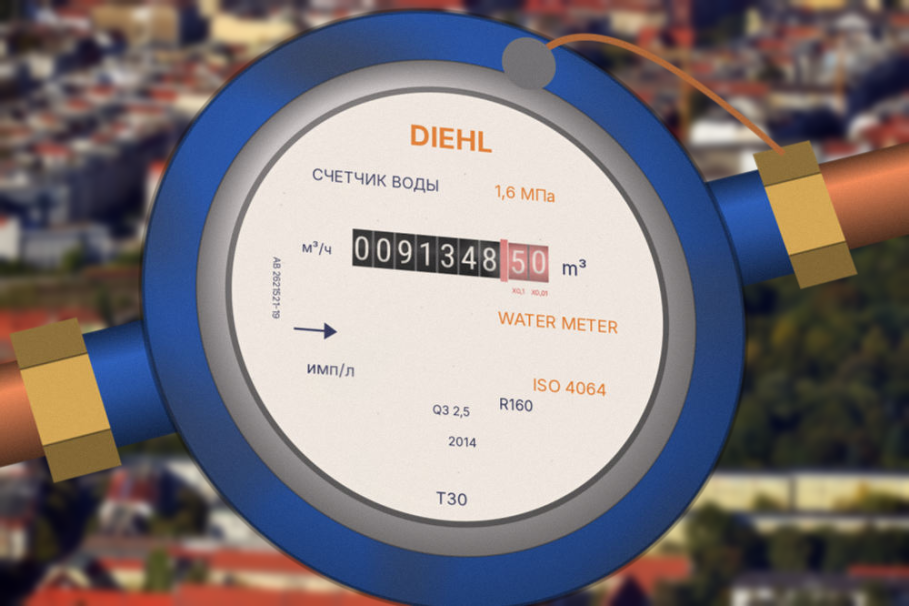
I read {"value": 91348.50, "unit": "m³"}
